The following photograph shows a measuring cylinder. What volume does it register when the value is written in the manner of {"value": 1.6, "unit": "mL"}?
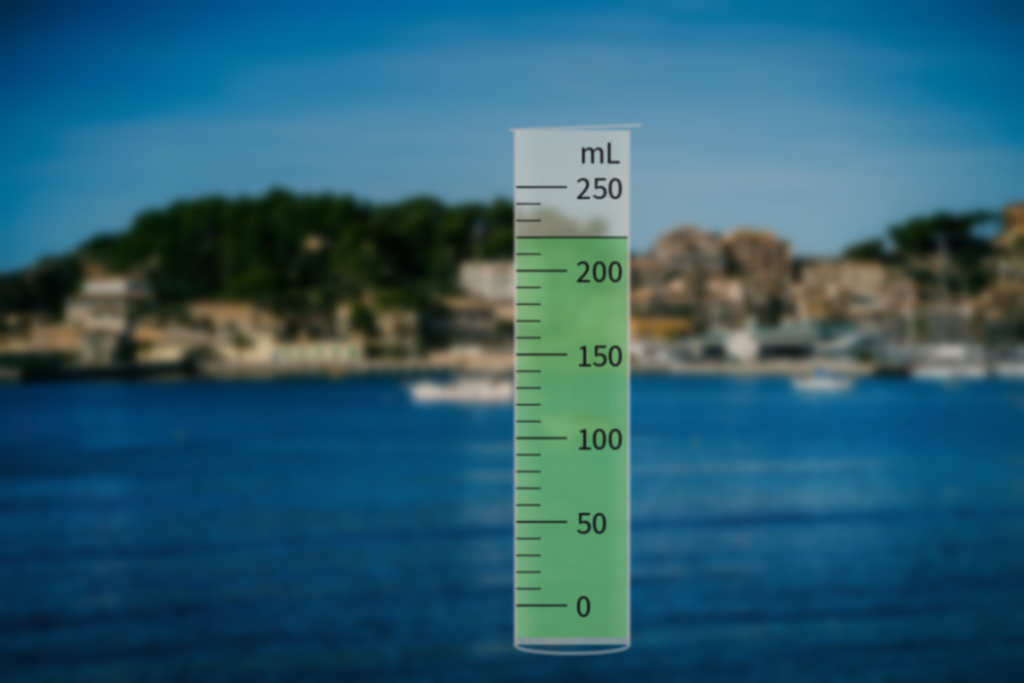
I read {"value": 220, "unit": "mL"}
